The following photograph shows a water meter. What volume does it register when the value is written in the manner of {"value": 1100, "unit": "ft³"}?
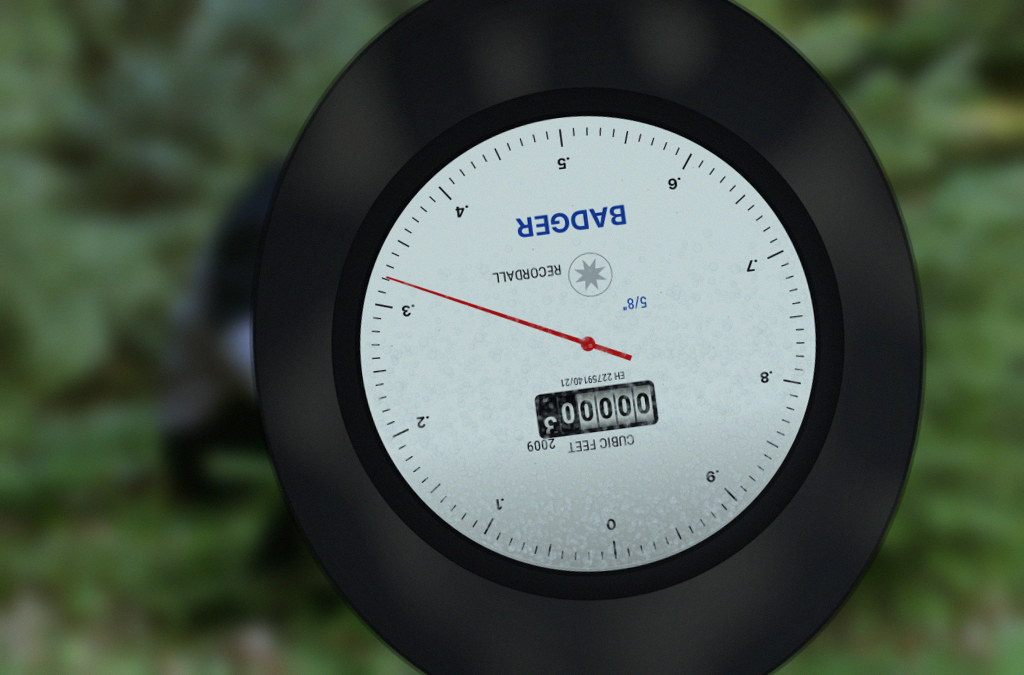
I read {"value": 3.32, "unit": "ft³"}
